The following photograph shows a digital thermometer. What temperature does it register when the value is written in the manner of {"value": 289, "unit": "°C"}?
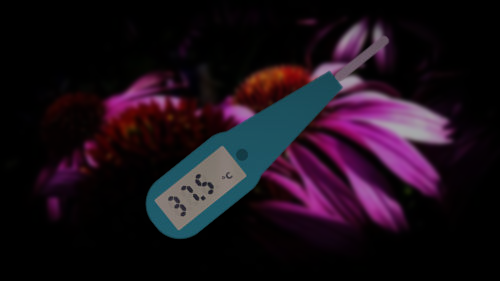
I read {"value": 37.5, "unit": "°C"}
